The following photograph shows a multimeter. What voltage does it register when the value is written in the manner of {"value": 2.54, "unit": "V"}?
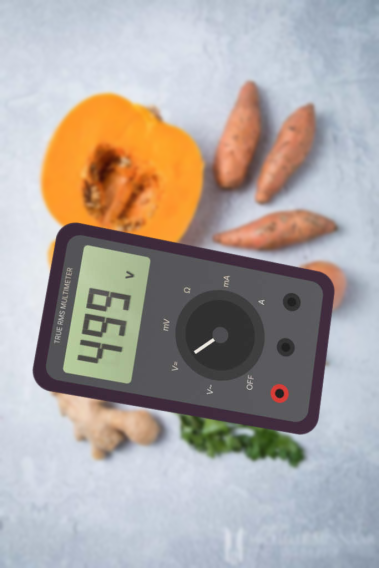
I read {"value": 499, "unit": "V"}
